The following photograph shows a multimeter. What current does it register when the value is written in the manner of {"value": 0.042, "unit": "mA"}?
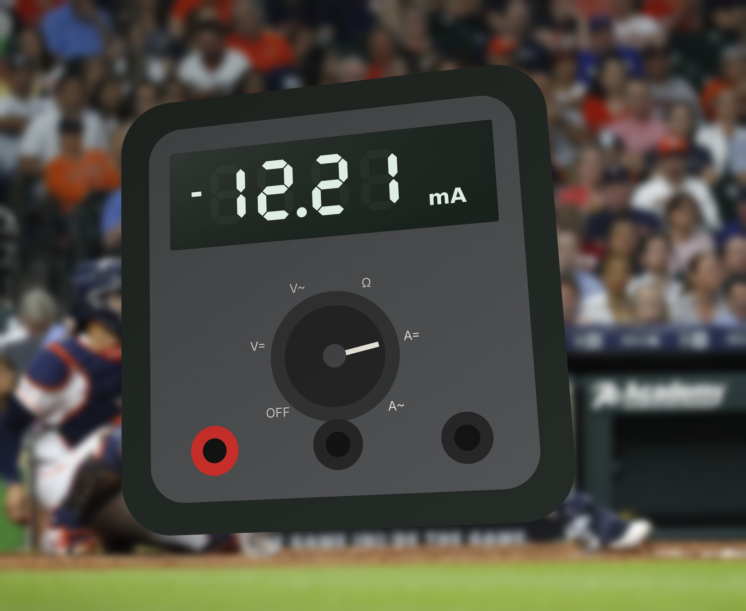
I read {"value": -12.21, "unit": "mA"}
